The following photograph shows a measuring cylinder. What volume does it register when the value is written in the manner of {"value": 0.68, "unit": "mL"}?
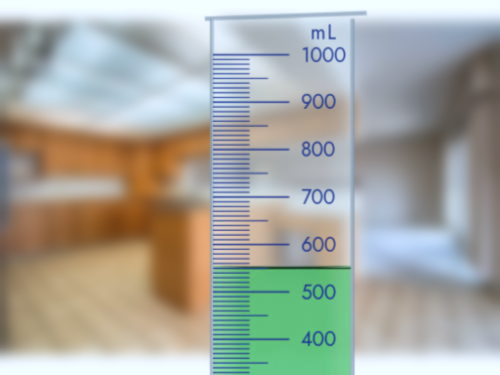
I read {"value": 550, "unit": "mL"}
